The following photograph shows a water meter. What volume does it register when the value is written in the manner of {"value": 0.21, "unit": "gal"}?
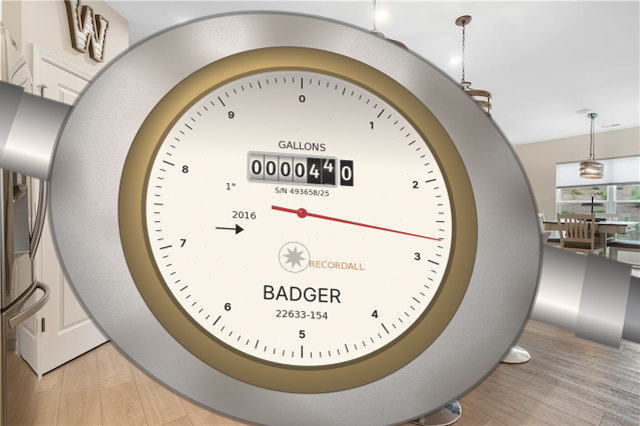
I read {"value": 442.7, "unit": "gal"}
